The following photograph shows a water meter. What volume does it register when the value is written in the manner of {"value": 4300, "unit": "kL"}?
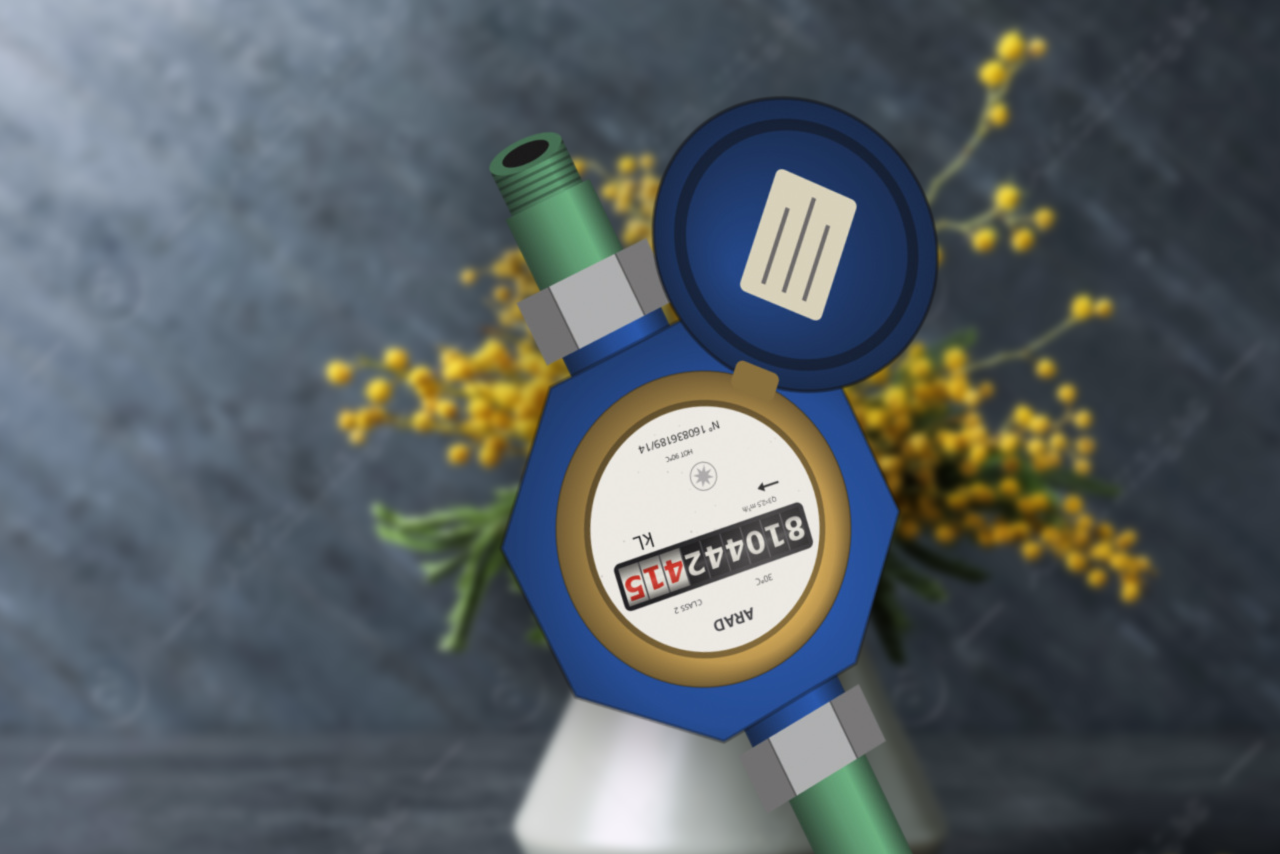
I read {"value": 810442.415, "unit": "kL"}
